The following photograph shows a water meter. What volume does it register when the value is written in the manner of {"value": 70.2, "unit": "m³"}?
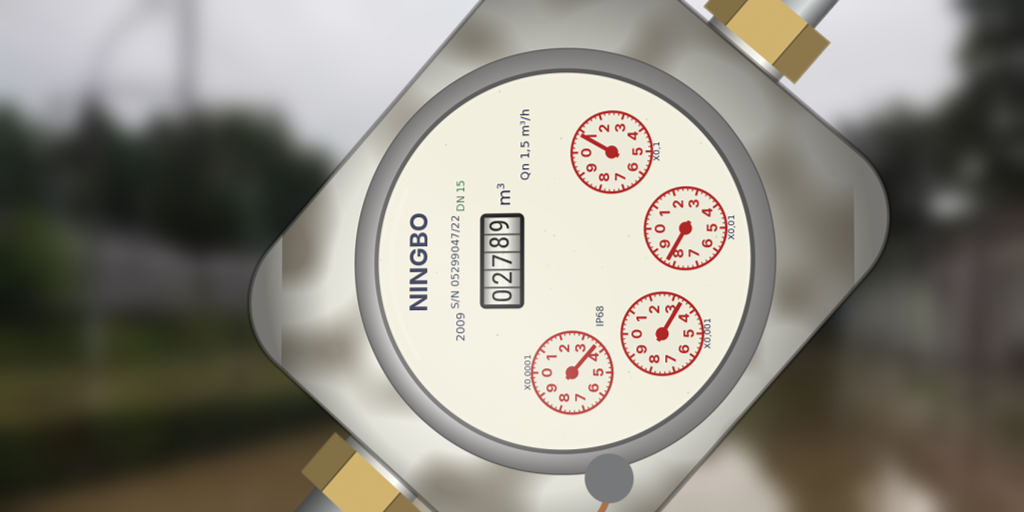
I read {"value": 2789.0833, "unit": "m³"}
